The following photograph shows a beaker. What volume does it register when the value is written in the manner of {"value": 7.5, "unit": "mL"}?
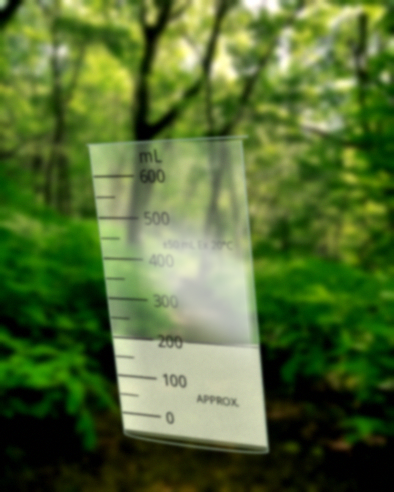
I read {"value": 200, "unit": "mL"}
